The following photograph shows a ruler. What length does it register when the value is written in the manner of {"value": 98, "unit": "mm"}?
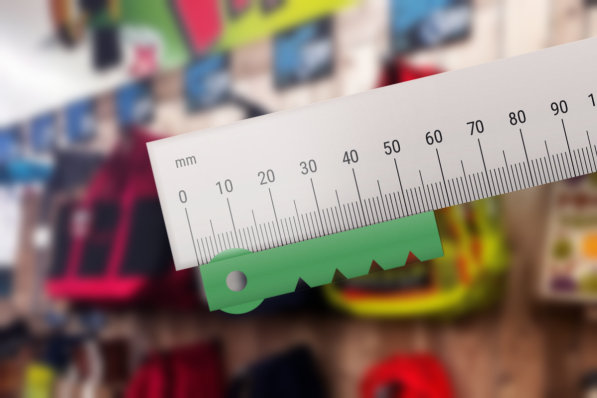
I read {"value": 56, "unit": "mm"}
